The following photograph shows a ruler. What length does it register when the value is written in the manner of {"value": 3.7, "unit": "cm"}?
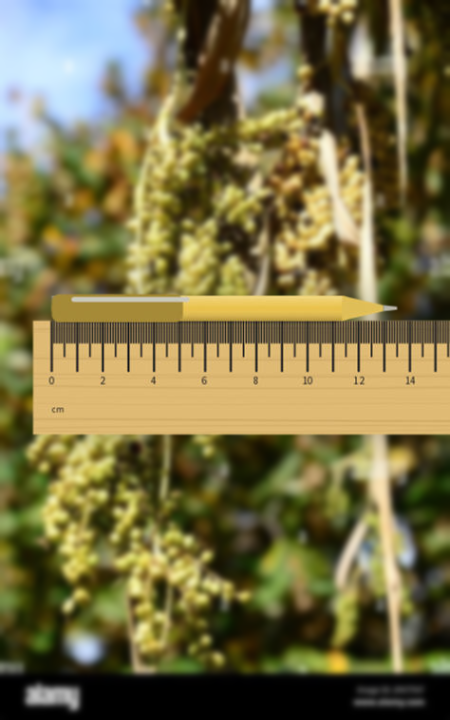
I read {"value": 13.5, "unit": "cm"}
